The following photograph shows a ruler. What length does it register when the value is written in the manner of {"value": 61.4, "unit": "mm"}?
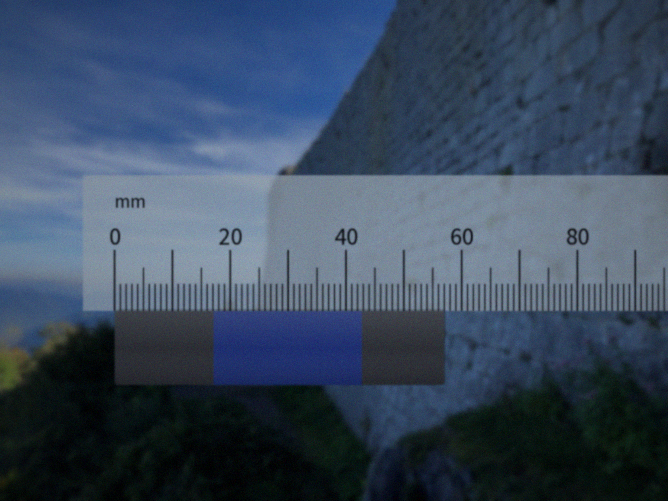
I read {"value": 57, "unit": "mm"}
